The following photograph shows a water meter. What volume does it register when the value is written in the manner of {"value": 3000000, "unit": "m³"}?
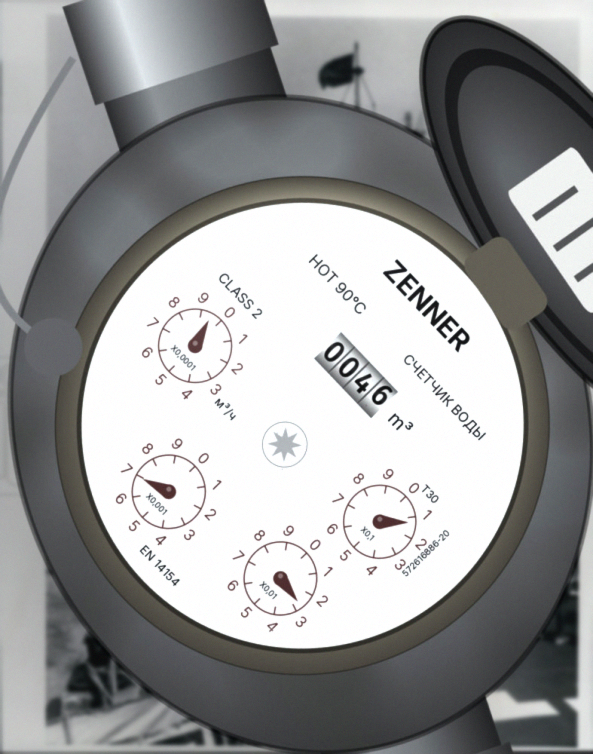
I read {"value": 46.1269, "unit": "m³"}
